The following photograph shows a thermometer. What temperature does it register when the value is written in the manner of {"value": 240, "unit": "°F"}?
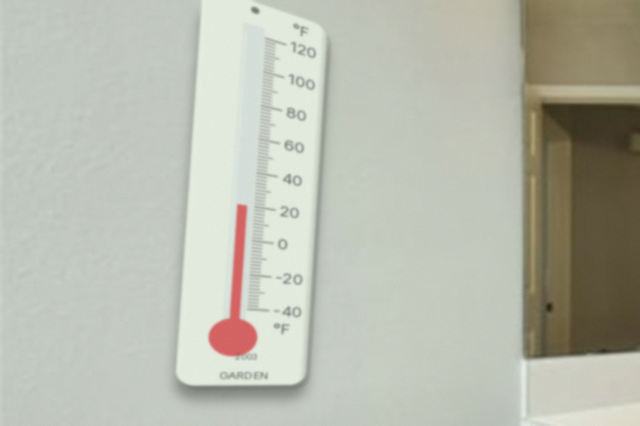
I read {"value": 20, "unit": "°F"}
